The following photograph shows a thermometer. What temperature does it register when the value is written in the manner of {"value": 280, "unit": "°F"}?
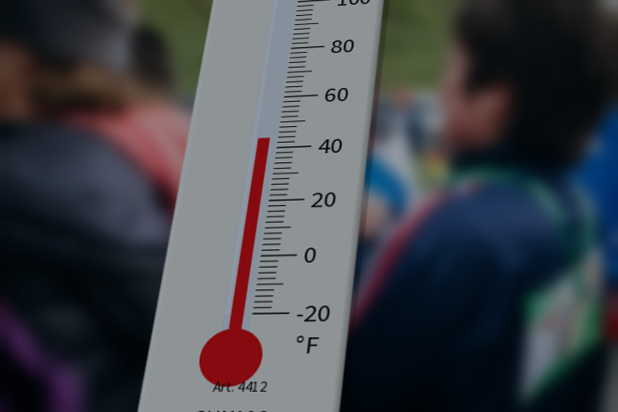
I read {"value": 44, "unit": "°F"}
